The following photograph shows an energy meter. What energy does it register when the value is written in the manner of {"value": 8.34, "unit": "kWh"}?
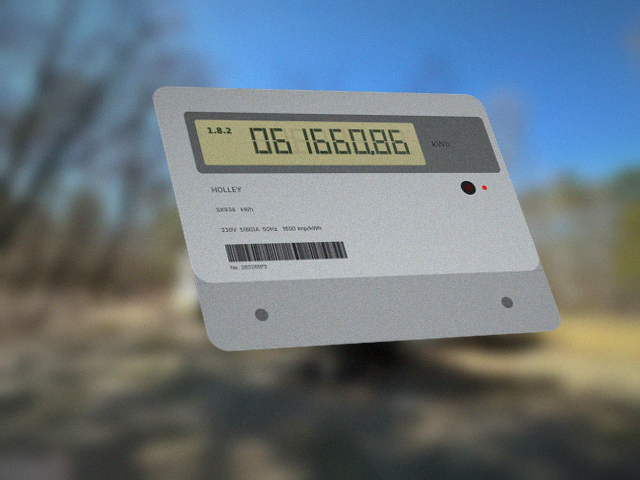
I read {"value": 61660.86, "unit": "kWh"}
